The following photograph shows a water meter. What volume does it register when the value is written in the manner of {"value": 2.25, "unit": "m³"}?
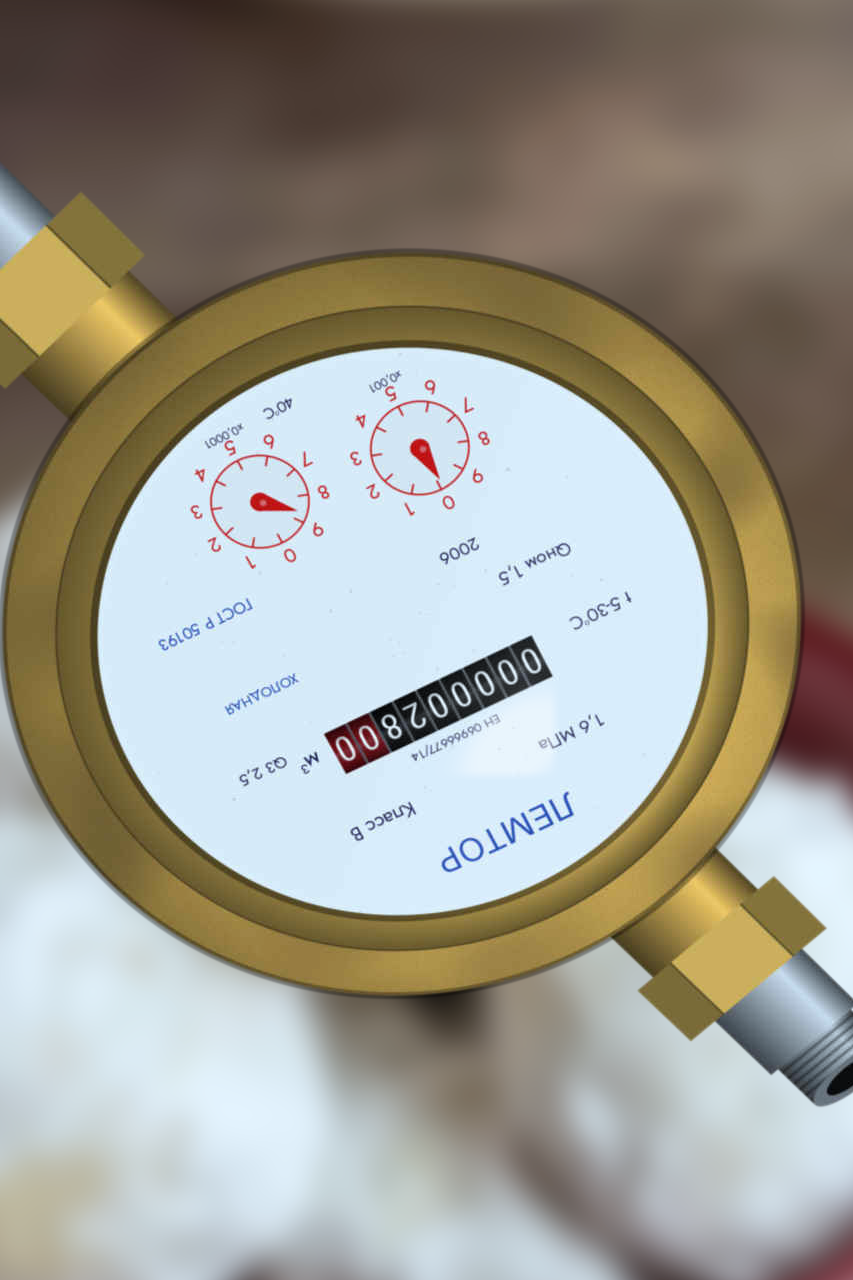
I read {"value": 27.9998, "unit": "m³"}
